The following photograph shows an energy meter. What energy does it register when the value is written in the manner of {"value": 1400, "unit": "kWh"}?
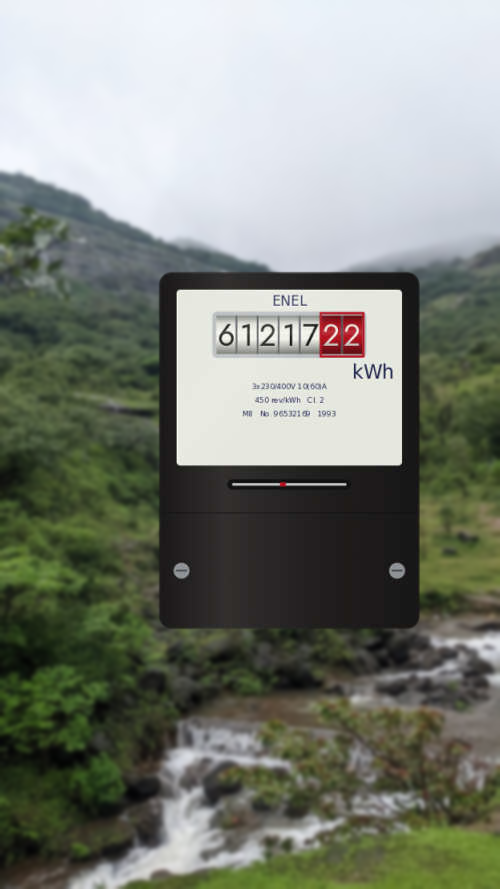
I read {"value": 61217.22, "unit": "kWh"}
